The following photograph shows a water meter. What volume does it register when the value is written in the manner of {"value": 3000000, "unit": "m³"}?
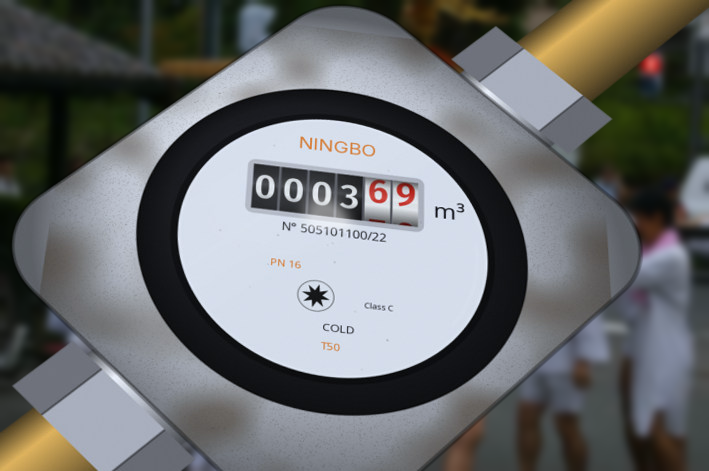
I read {"value": 3.69, "unit": "m³"}
